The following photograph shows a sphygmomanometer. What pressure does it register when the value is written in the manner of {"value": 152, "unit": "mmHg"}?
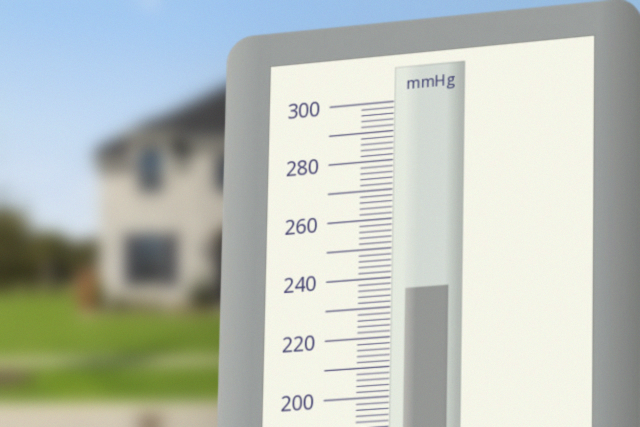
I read {"value": 236, "unit": "mmHg"}
